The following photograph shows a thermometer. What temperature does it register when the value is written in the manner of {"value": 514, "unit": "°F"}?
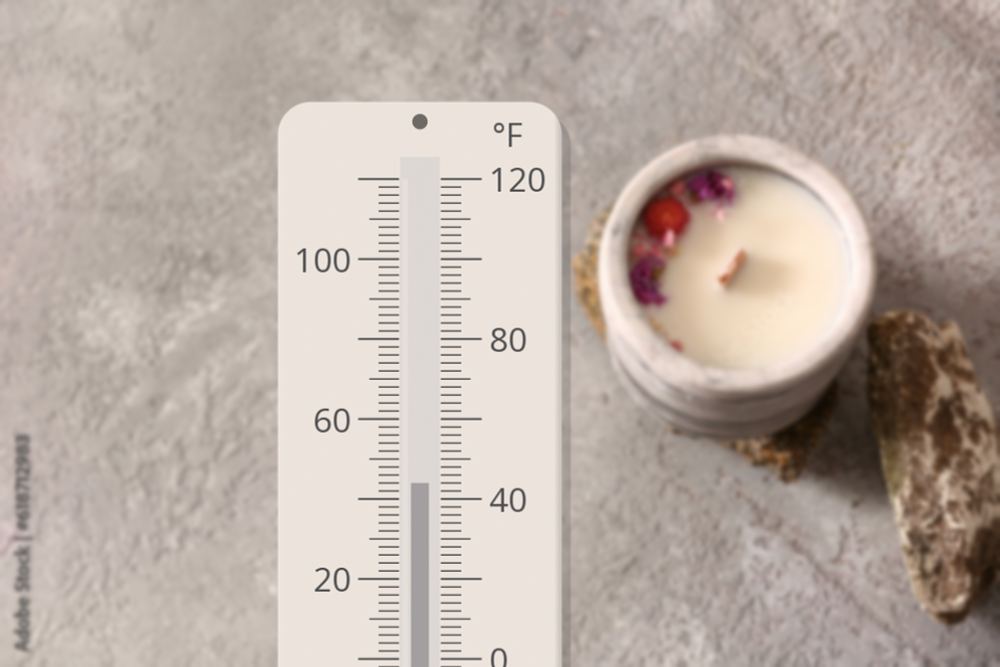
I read {"value": 44, "unit": "°F"}
